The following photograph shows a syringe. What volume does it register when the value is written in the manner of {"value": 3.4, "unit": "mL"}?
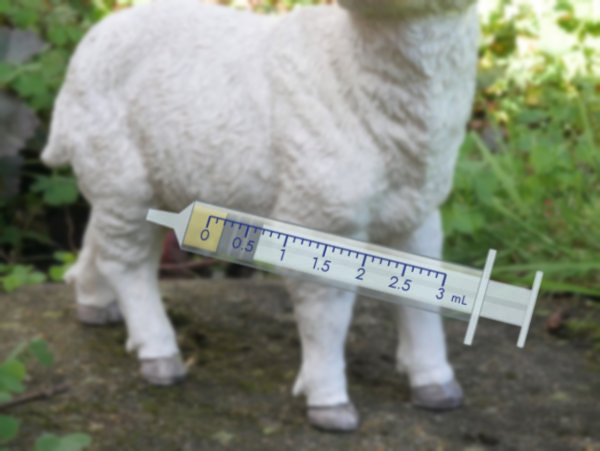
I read {"value": 0.2, "unit": "mL"}
